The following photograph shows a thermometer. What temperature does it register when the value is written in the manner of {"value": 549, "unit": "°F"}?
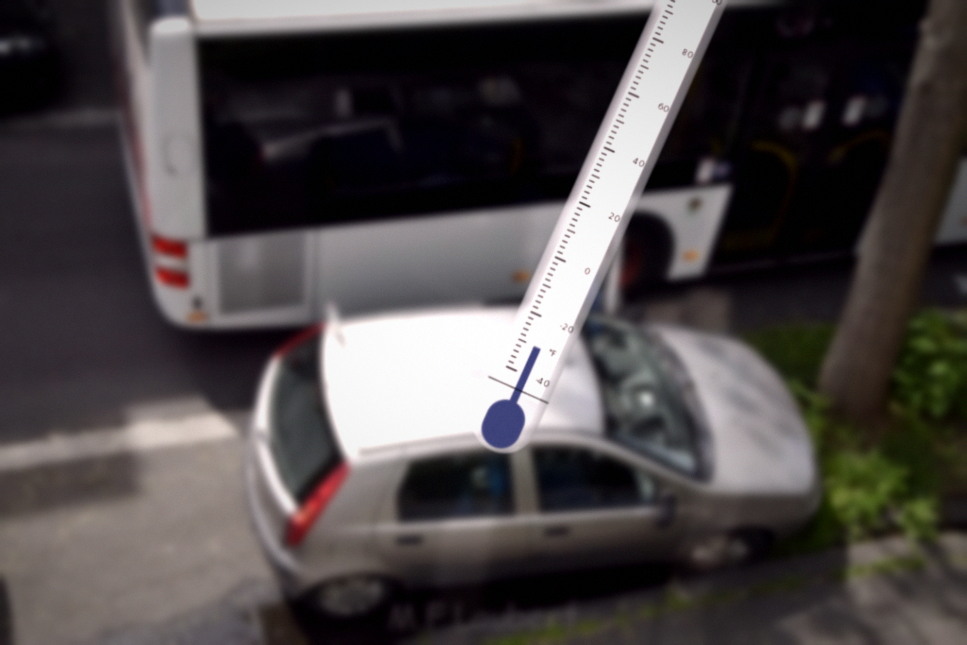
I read {"value": -30, "unit": "°F"}
